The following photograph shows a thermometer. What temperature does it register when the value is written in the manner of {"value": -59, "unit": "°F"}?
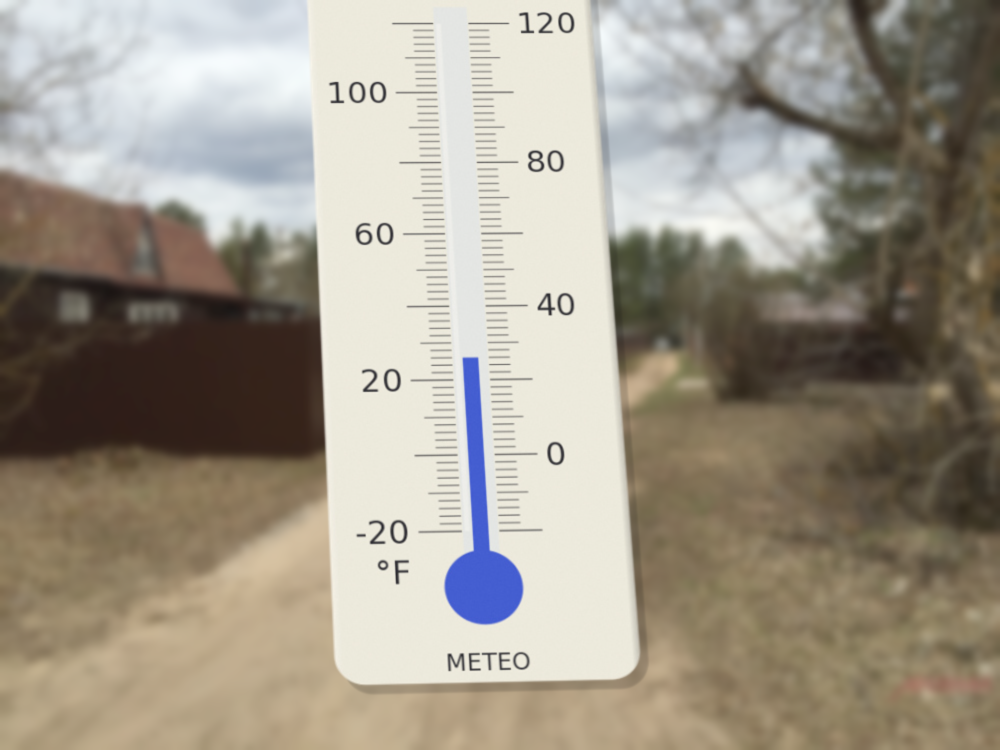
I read {"value": 26, "unit": "°F"}
